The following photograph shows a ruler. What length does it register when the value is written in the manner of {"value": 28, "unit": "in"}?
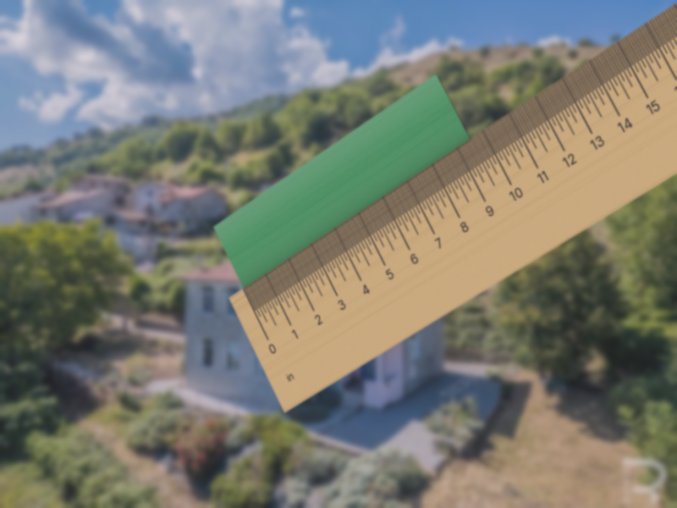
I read {"value": 9.5, "unit": "in"}
